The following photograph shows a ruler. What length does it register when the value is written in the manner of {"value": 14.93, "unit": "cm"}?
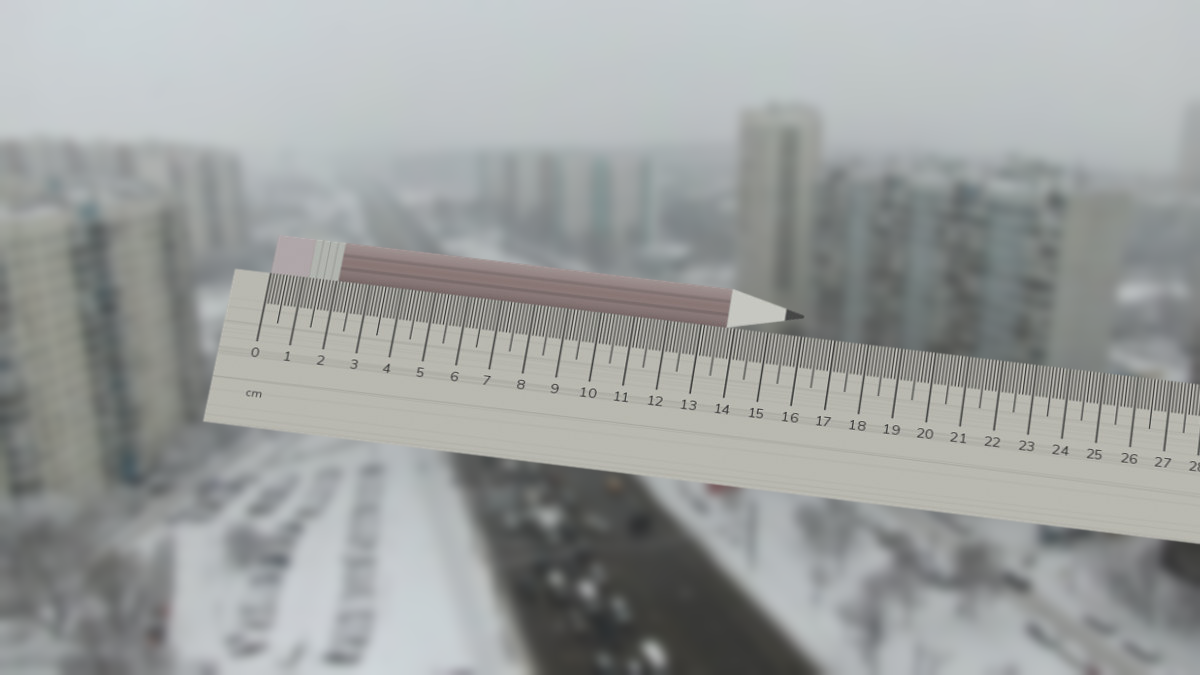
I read {"value": 16, "unit": "cm"}
